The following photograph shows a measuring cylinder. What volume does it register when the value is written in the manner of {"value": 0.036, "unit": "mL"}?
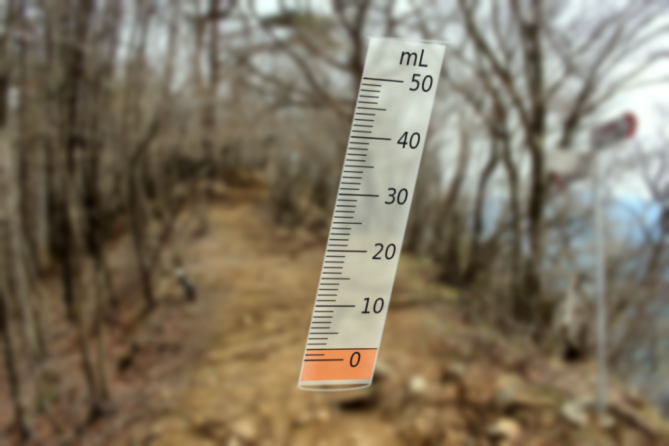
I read {"value": 2, "unit": "mL"}
